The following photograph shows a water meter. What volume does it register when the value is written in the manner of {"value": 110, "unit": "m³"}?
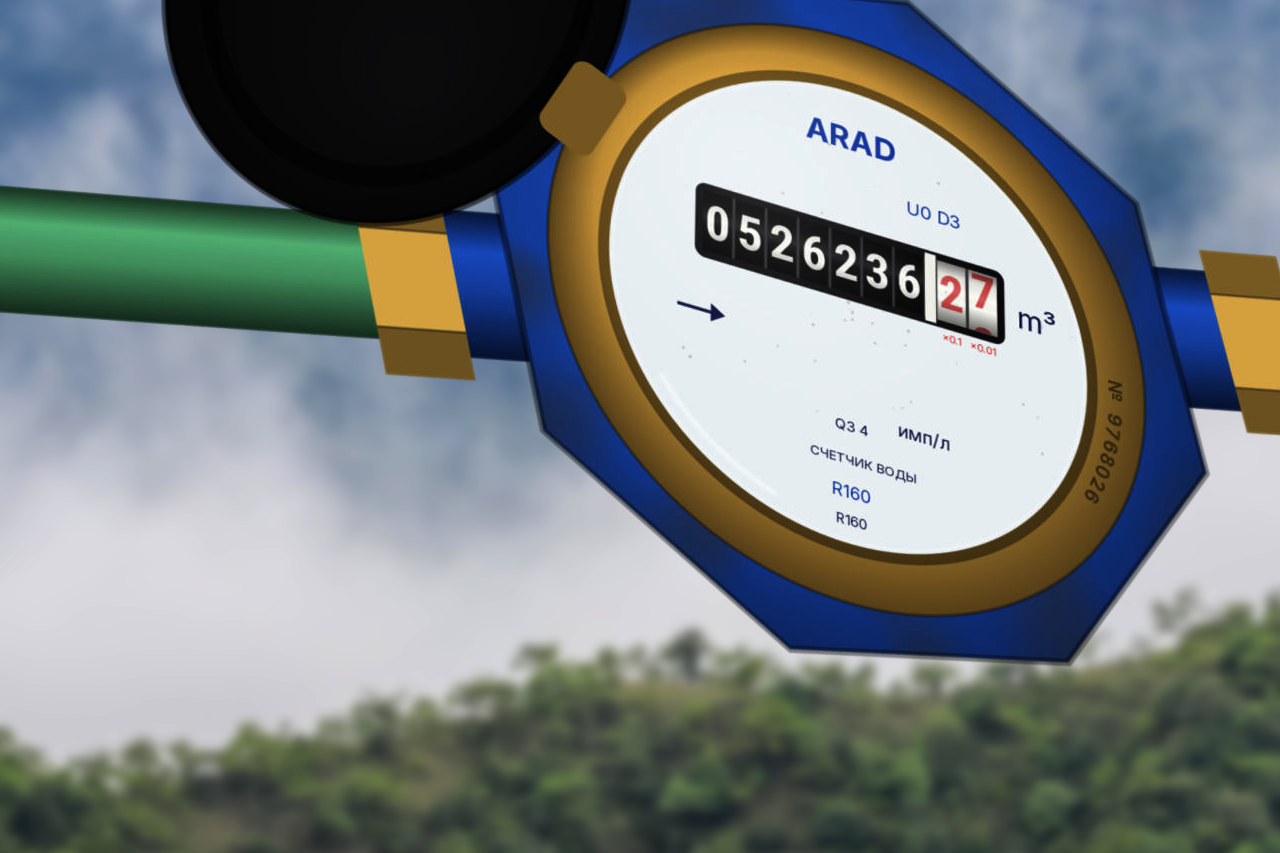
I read {"value": 526236.27, "unit": "m³"}
